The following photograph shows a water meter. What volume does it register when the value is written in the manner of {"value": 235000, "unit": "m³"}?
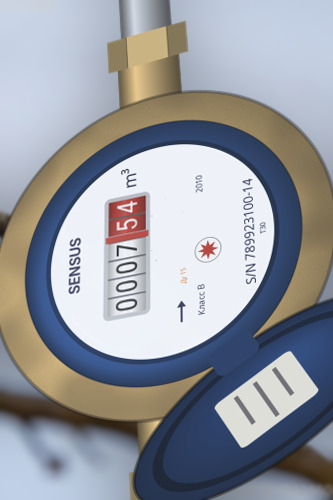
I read {"value": 7.54, "unit": "m³"}
